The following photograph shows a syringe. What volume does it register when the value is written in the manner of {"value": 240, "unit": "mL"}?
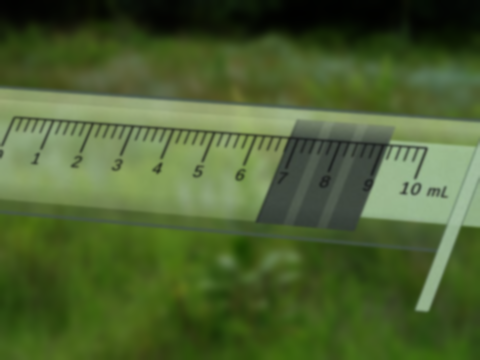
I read {"value": 6.8, "unit": "mL"}
